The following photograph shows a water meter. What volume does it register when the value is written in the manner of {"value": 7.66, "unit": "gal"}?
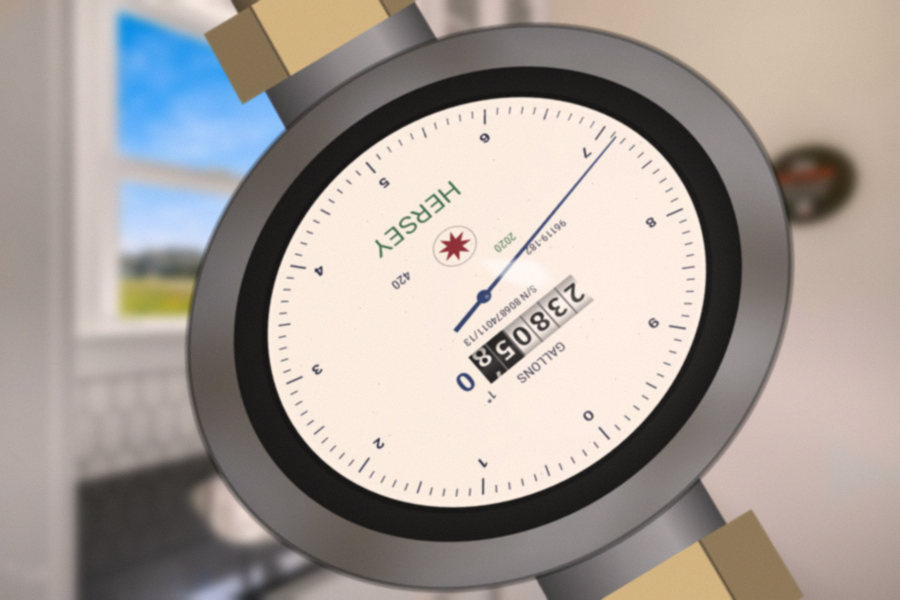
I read {"value": 2380577.1, "unit": "gal"}
